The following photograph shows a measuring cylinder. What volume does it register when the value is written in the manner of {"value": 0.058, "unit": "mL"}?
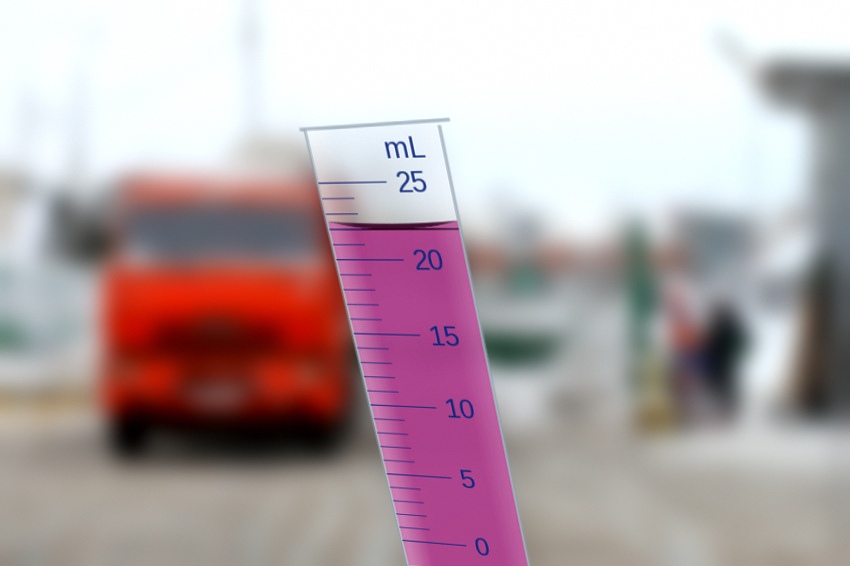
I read {"value": 22, "unit": "mL"}
